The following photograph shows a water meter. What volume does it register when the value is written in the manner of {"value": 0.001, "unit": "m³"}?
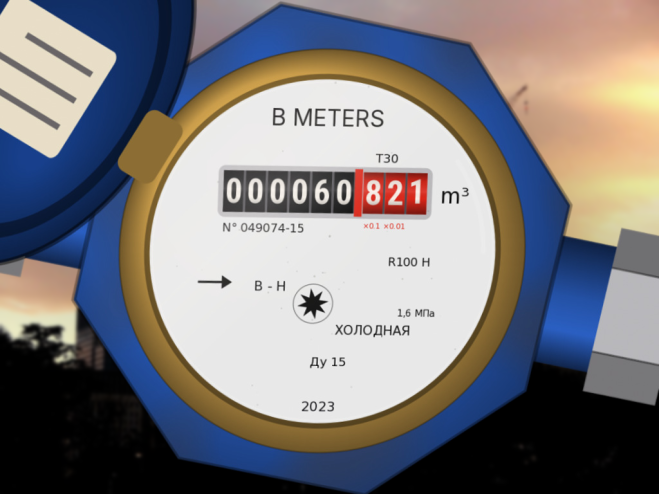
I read {"value": 60.821, "unit": "m³"}
